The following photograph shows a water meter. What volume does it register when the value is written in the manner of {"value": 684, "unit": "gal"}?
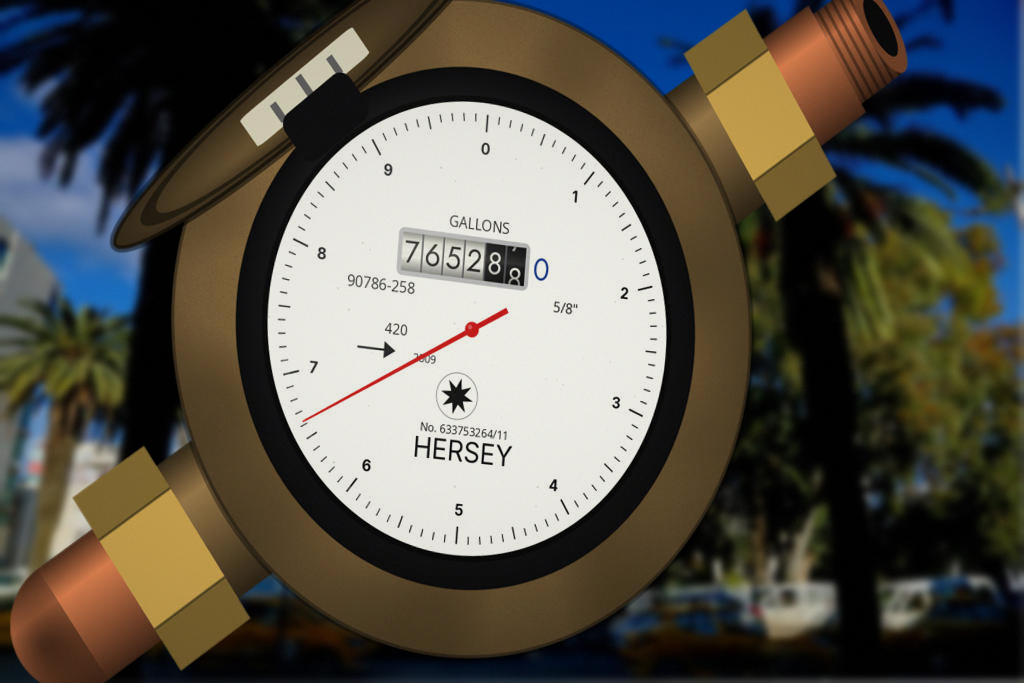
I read {"value": 7652876.6, "unit": "gal"}
